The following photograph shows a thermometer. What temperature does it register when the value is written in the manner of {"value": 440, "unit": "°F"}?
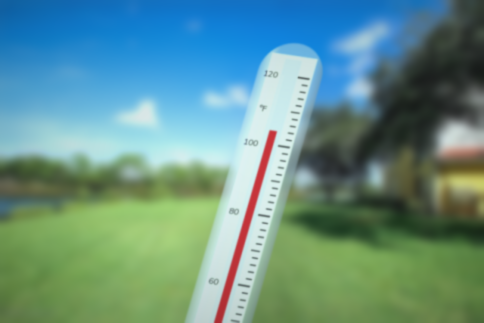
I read {"value": 104, "unit": "°F"}
